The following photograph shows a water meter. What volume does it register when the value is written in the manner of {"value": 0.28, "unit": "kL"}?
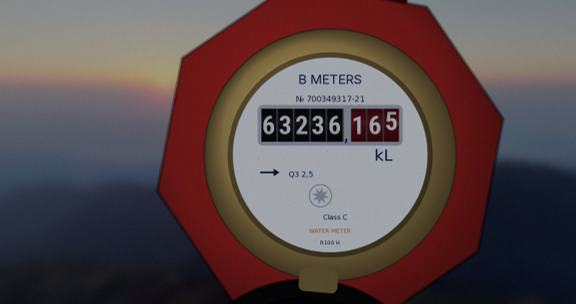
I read {"value": 63236.165, "unit": "kL"}
